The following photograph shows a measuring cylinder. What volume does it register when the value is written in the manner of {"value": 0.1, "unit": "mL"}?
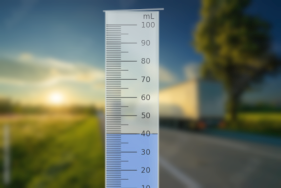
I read {"value": 40, "unit": "mL"}
